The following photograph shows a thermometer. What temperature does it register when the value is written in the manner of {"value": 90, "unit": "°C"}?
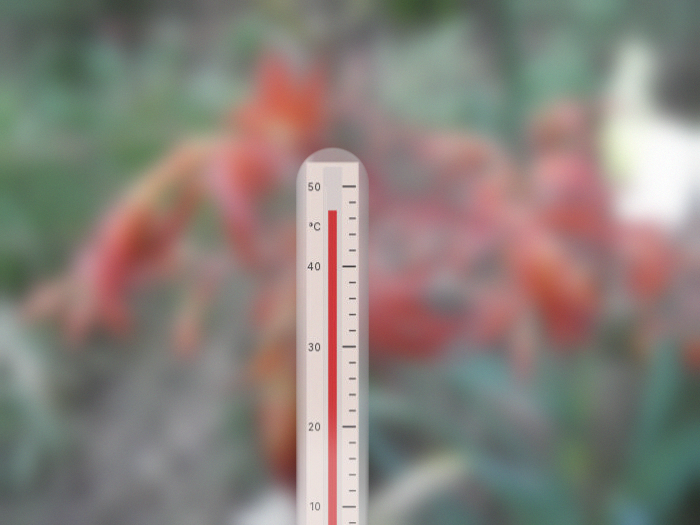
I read {"value": 47, "unit": "°C"}
